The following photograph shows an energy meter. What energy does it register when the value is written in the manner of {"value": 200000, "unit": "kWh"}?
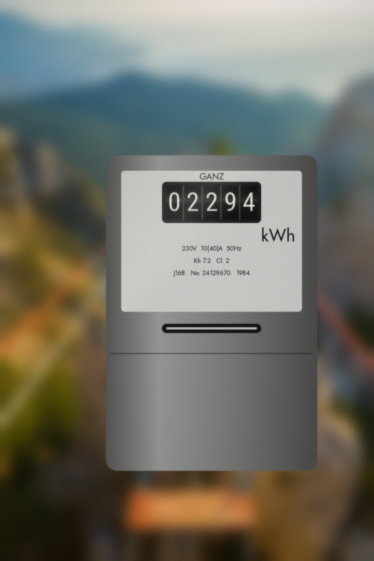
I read {"value": 2294, "unit": "kWh"}
